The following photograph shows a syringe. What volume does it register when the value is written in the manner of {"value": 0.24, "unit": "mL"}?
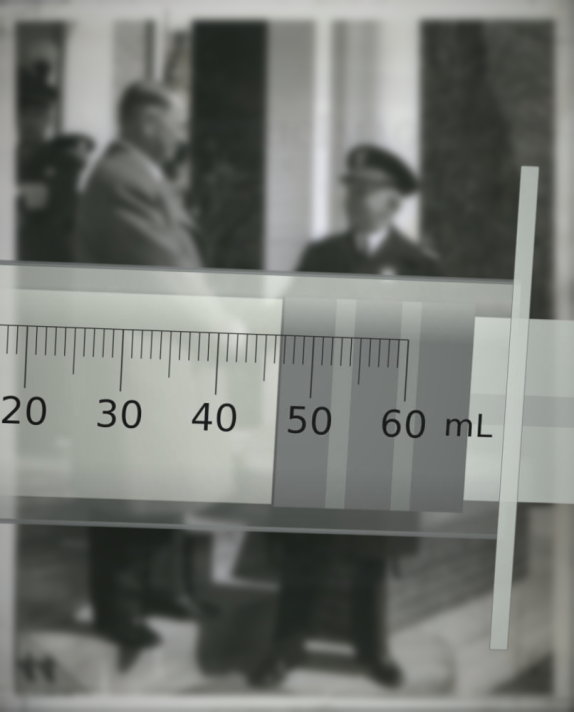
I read {"value": 46.5, "unit": "mL"}
